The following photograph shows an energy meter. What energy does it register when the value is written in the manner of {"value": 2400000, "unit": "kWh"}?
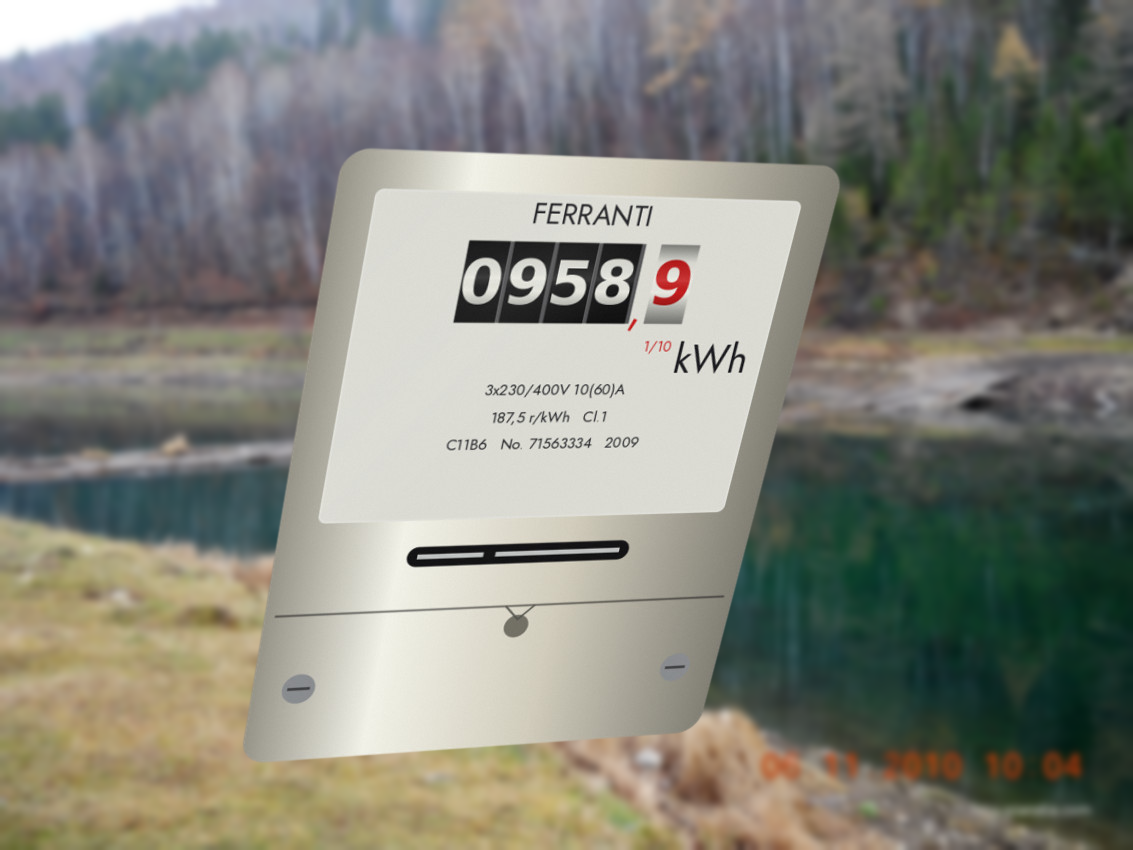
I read {"value": 958.9, "unit": "kWh"}
